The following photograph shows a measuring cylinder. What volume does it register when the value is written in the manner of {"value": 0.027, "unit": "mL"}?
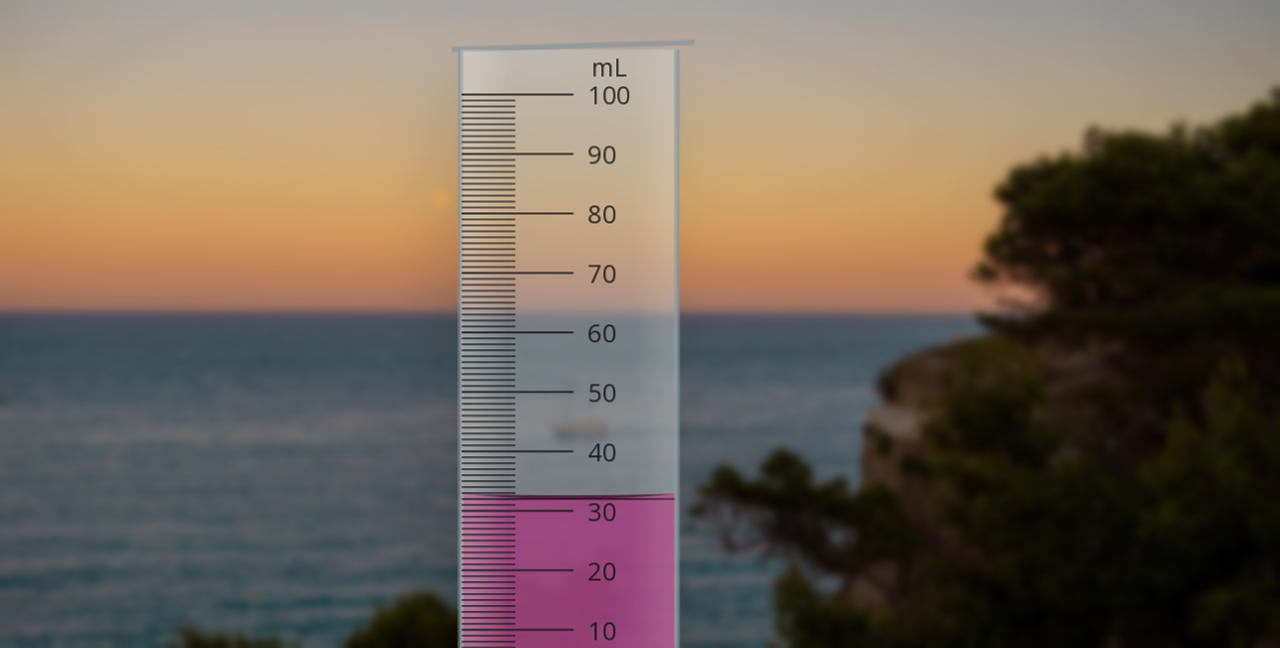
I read {"value": 32, "unit": "mL"}
